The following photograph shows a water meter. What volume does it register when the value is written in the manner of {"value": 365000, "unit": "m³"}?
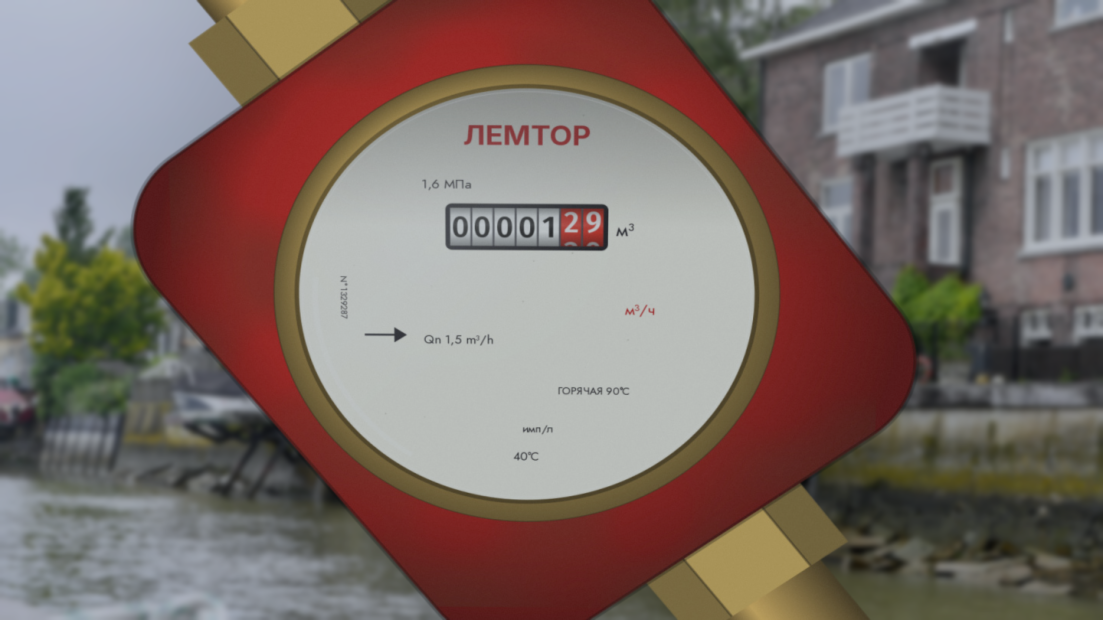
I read {"value": 1.29, "unit": "m³"}
